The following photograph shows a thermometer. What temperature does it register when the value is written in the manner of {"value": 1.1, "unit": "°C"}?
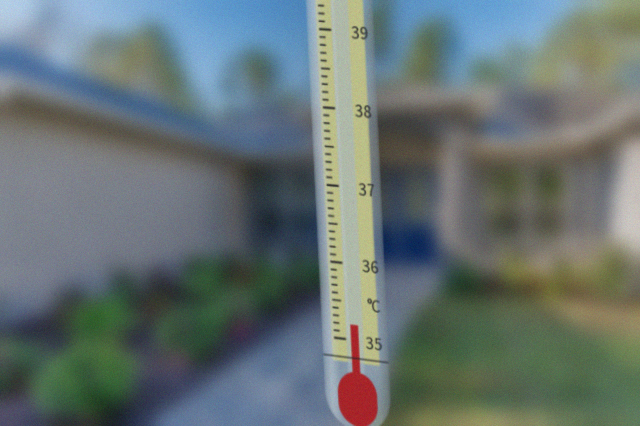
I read {"value": 35.2, "unit": "°C"}
